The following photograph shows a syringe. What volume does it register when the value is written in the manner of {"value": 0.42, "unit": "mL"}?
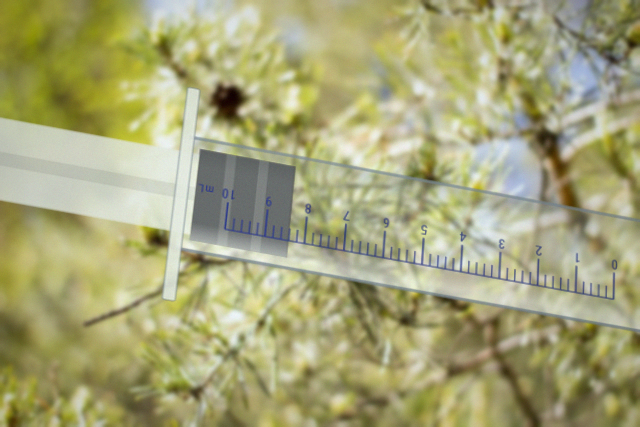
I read {"value": 8.4, "unit": "mL"}
